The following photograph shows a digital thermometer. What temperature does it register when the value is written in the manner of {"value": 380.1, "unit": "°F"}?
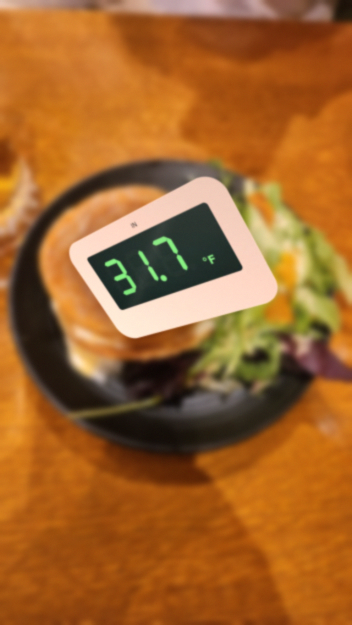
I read {"value": 31.7, "unit": "°F"}
